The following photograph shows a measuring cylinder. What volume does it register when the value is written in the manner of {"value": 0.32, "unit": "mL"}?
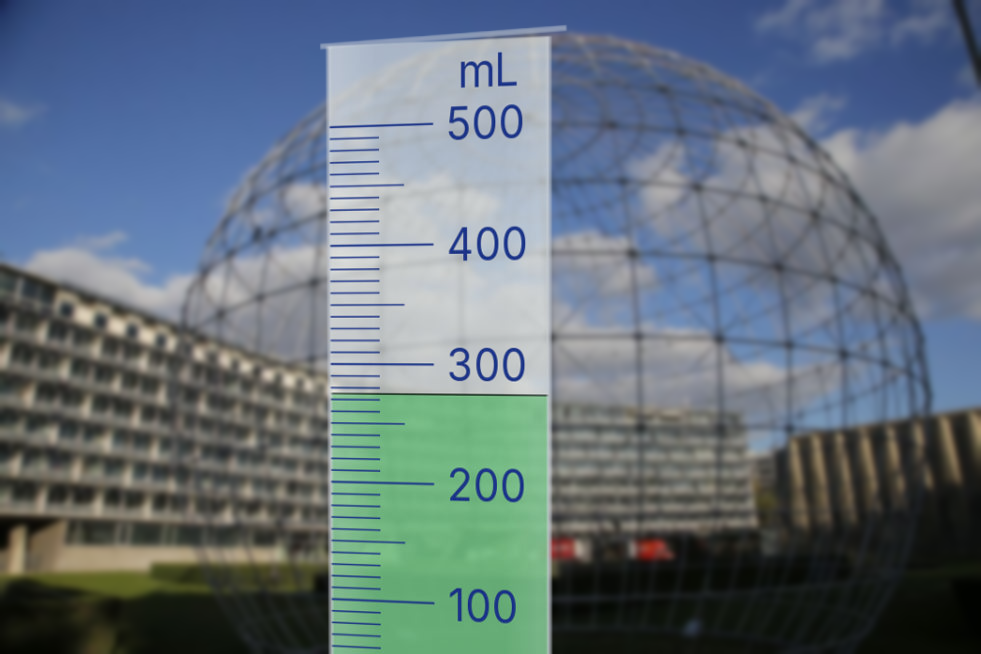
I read {"value": 275, "unit": "mL"}
